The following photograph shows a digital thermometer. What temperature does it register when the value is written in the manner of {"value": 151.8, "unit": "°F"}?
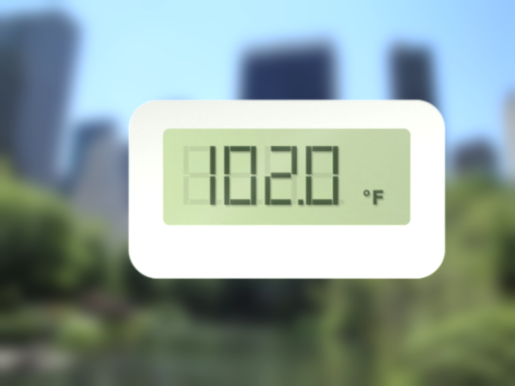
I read {"value": 102.0, "unit": "°F"}
